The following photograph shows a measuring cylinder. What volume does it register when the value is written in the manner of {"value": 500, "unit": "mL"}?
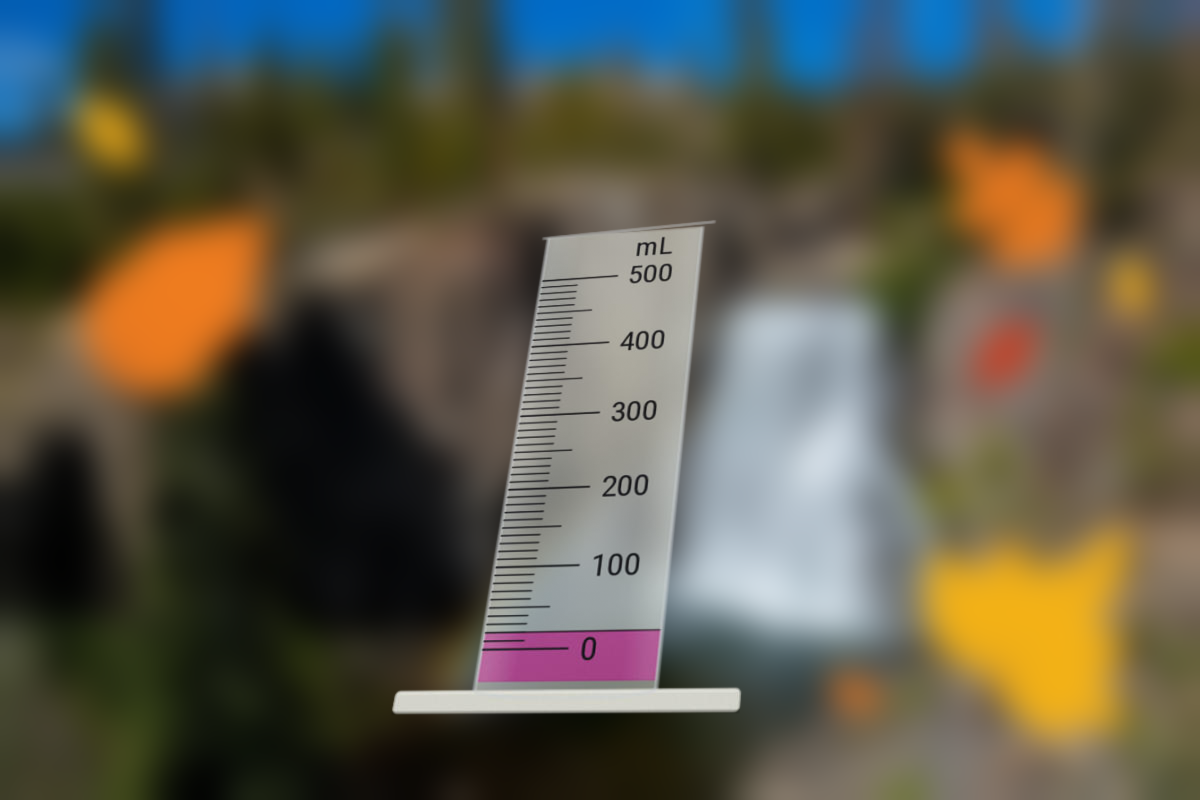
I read {"value": 20, "unit": "mL"}
